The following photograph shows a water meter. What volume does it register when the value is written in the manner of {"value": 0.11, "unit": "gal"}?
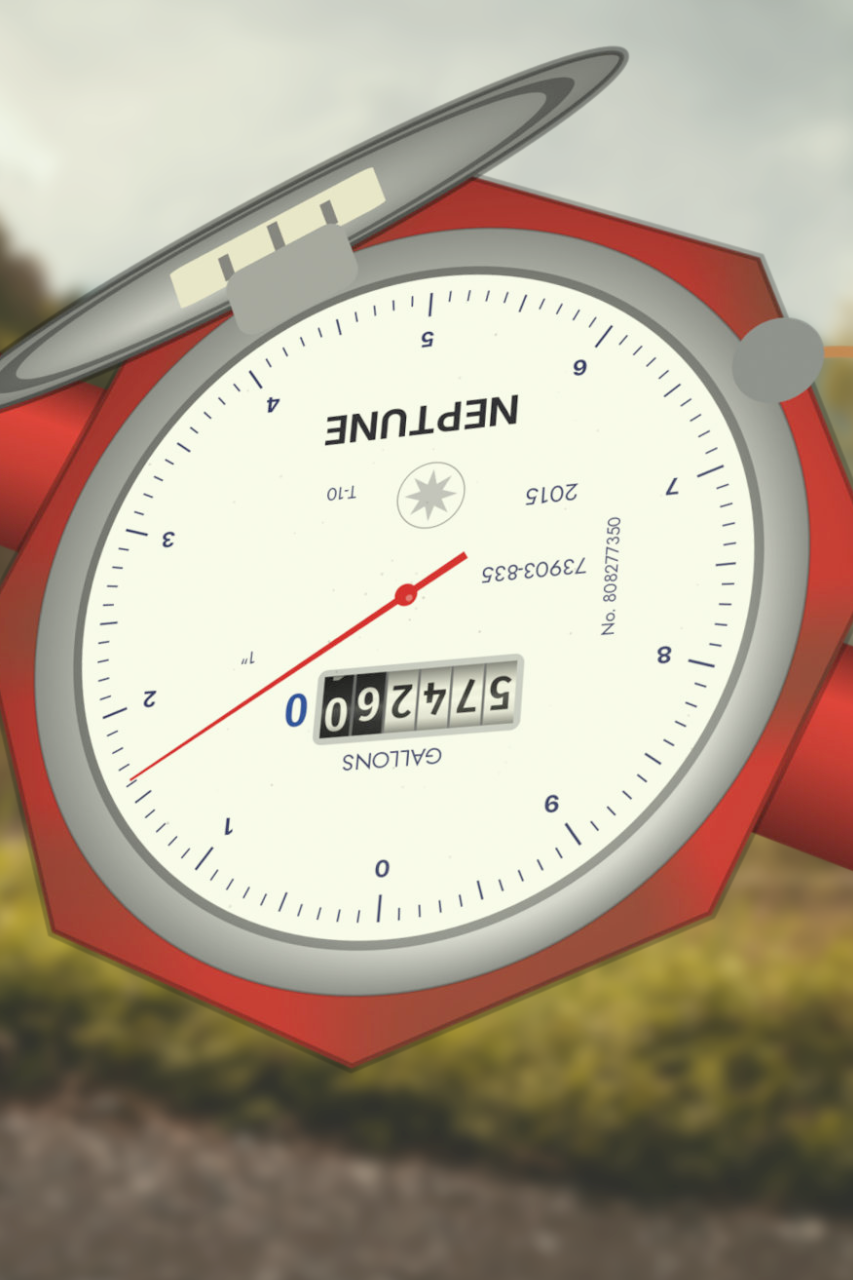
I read {"value": 5742601.6, "unit": "gal"}
